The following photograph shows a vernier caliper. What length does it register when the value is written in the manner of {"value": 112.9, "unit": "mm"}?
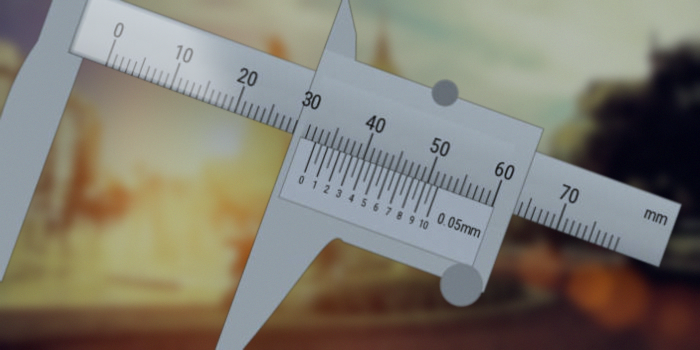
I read {"value": 32.6, "unit": "mm"}
